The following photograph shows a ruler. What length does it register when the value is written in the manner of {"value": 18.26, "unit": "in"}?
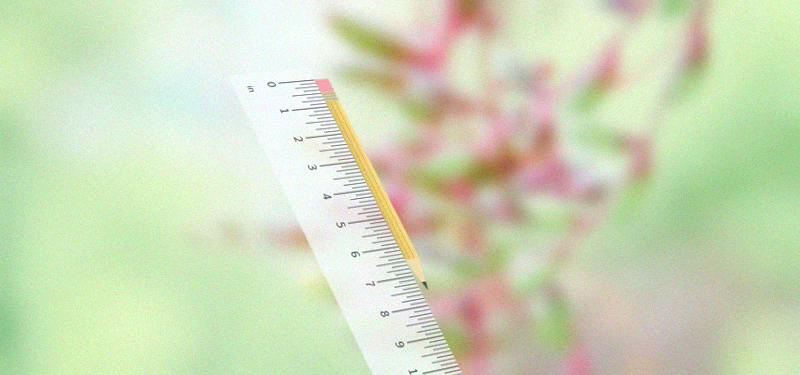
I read {"value": 7.5, "unit": "in"}
